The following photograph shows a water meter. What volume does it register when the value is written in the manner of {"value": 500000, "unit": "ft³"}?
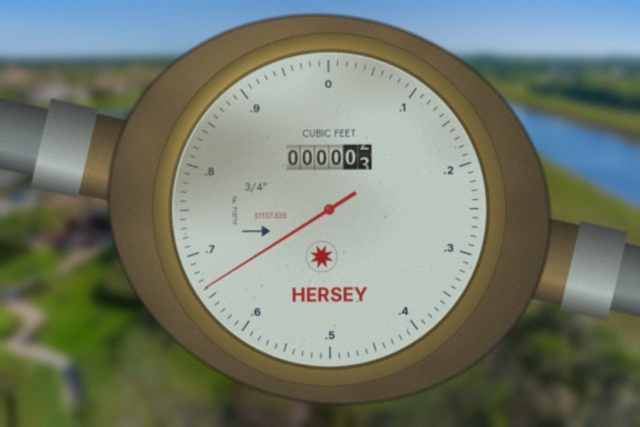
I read {"value": 2.66, "unit": "ft³"}
